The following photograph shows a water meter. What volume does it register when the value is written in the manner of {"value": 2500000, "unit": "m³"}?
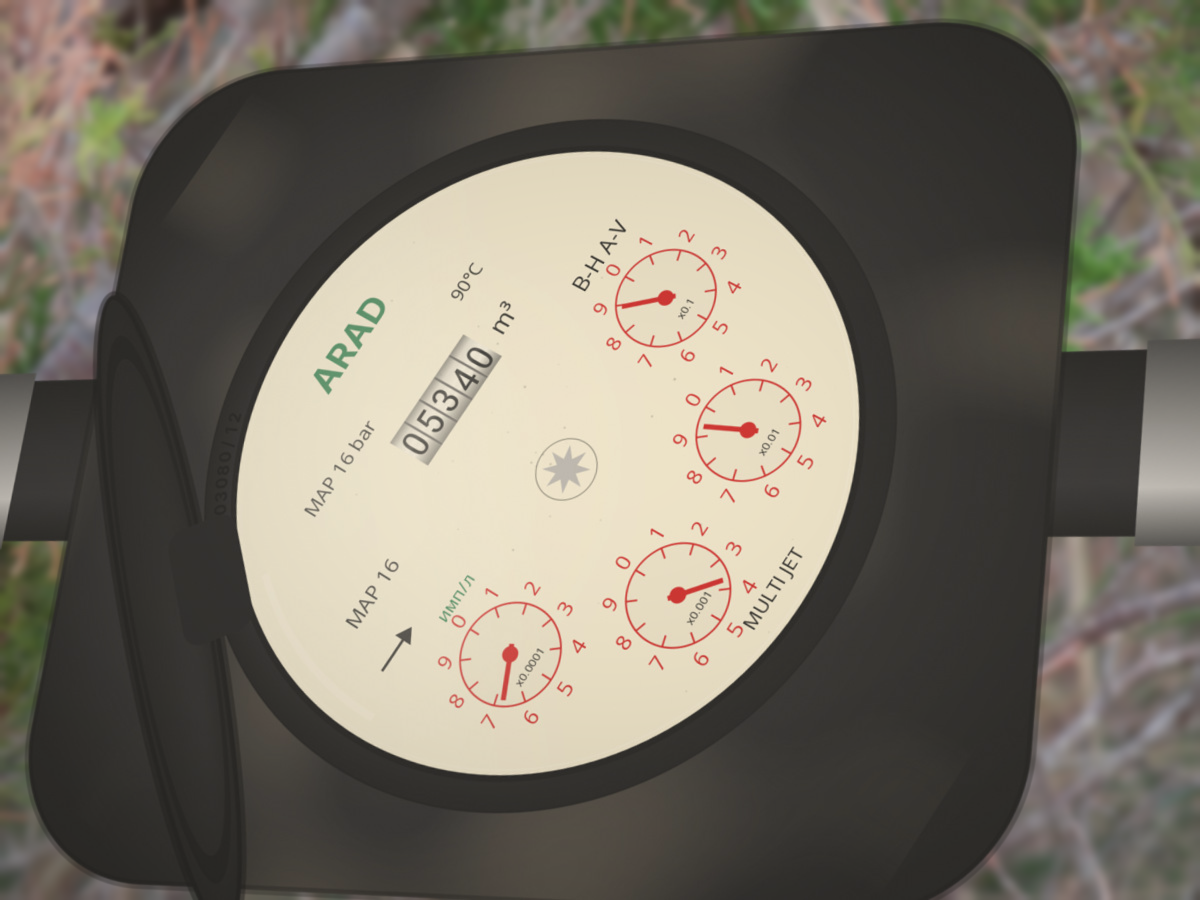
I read {"value": 5339.8936, "unit": "m³"}
